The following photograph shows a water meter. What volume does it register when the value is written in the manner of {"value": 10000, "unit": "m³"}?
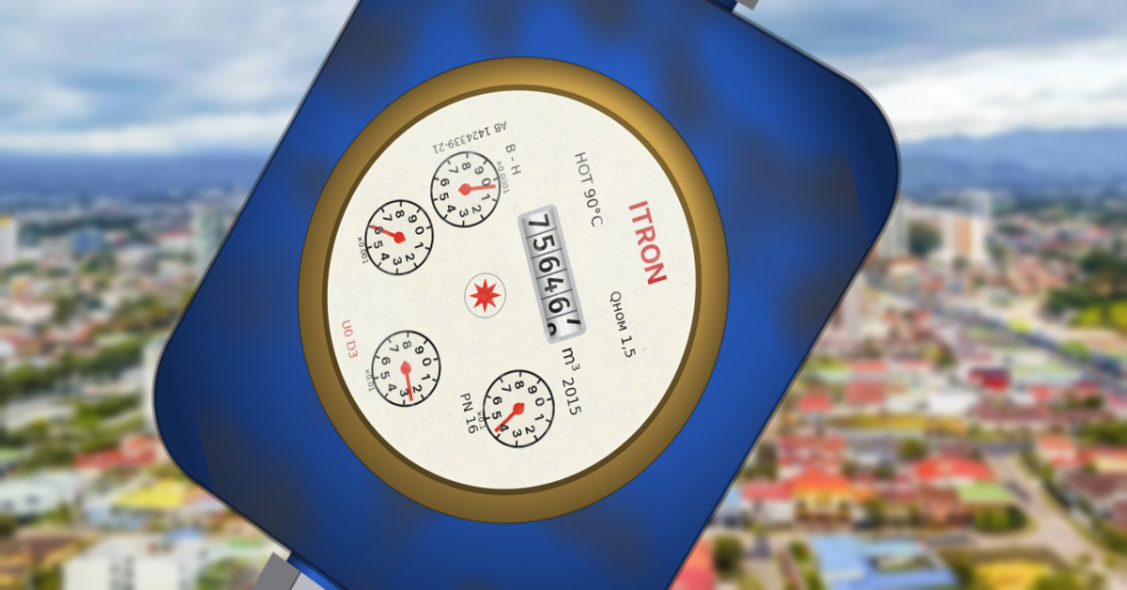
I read {"value": 756467.4260, "unit": "m³"}
